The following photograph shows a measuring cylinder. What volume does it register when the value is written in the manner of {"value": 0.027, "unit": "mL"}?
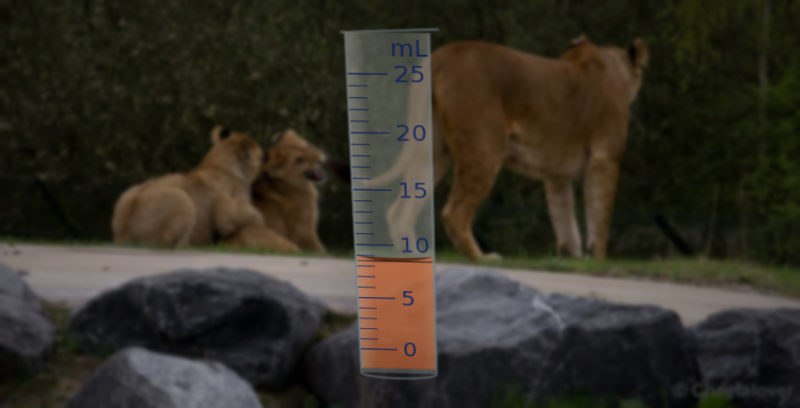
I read {"value": 8.5, "unit": "mL"}
